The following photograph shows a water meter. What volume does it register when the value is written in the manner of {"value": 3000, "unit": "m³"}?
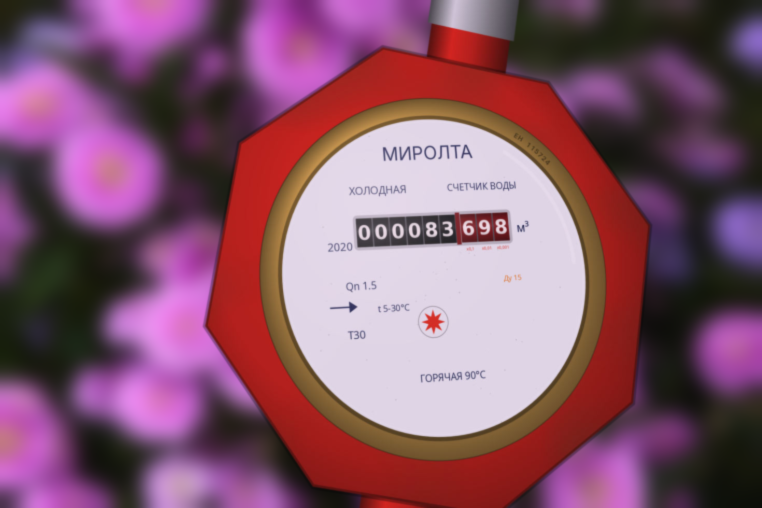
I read {"value": 83.698, "unit": "m³"}
